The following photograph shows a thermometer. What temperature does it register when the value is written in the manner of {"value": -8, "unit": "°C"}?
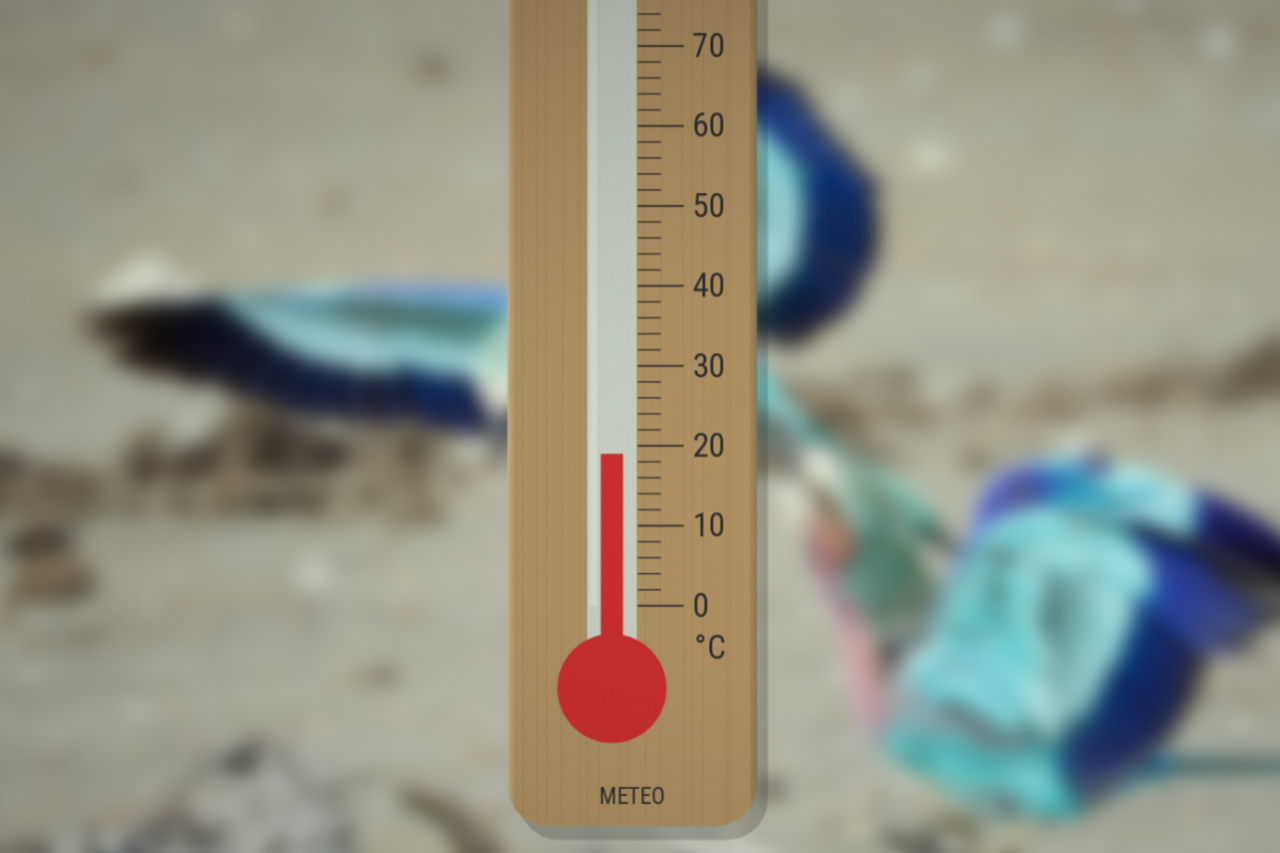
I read {"value": 19, "unit": "°C"}
